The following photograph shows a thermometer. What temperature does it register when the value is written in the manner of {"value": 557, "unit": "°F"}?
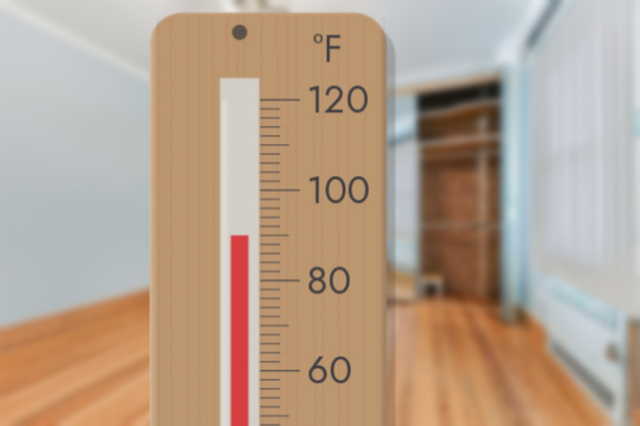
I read {"value": 90, "unit": "°F"}
